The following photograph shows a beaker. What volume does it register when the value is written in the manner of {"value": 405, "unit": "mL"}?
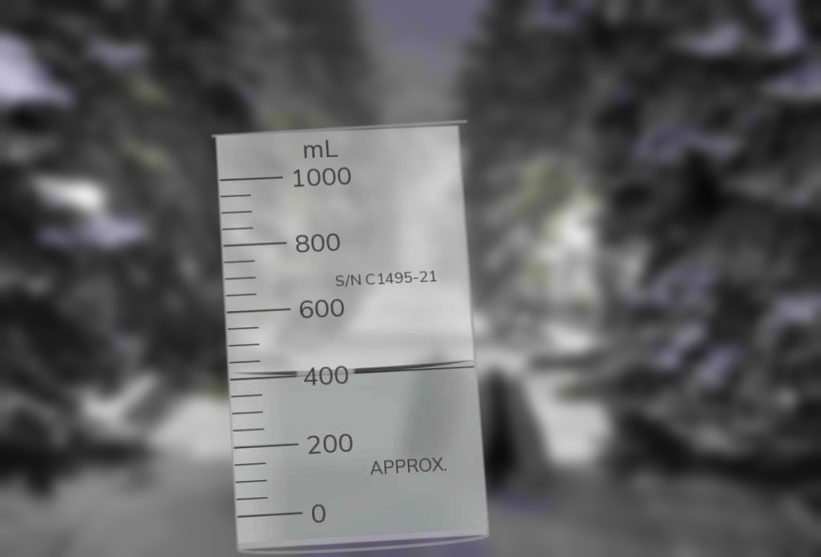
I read {"value": 400, "unit": "mL"}
